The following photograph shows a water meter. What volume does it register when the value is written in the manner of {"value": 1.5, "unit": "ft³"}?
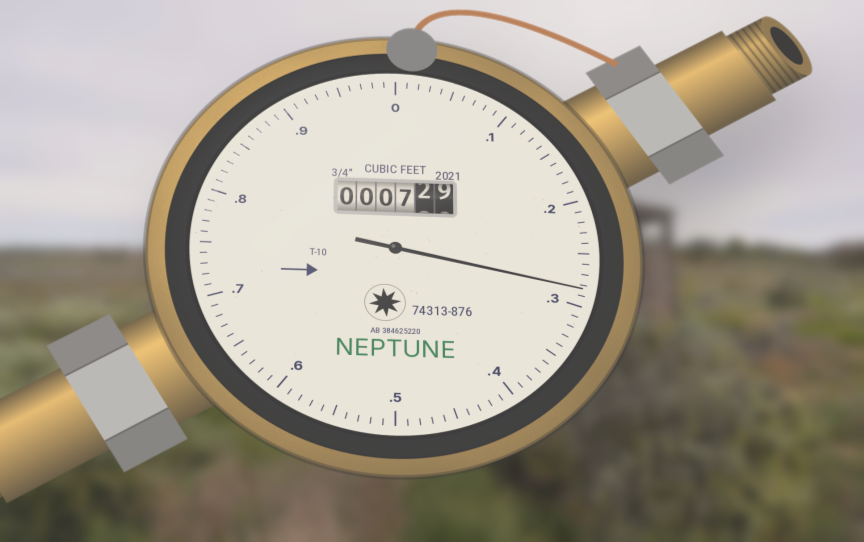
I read {"value": 729.28, "unit": "ft³"}
